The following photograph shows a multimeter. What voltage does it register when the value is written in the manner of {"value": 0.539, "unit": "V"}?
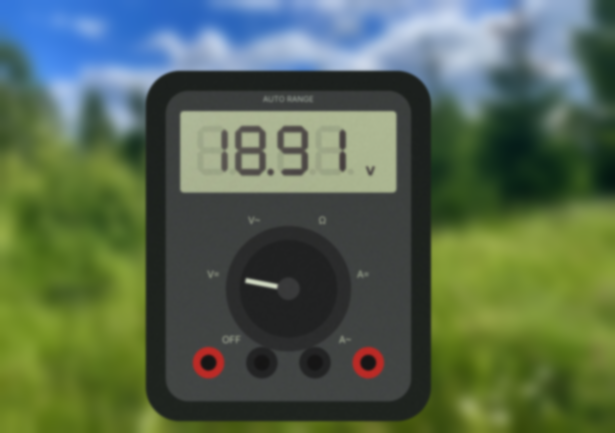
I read {"value": 18.91, "unit": "V"}
